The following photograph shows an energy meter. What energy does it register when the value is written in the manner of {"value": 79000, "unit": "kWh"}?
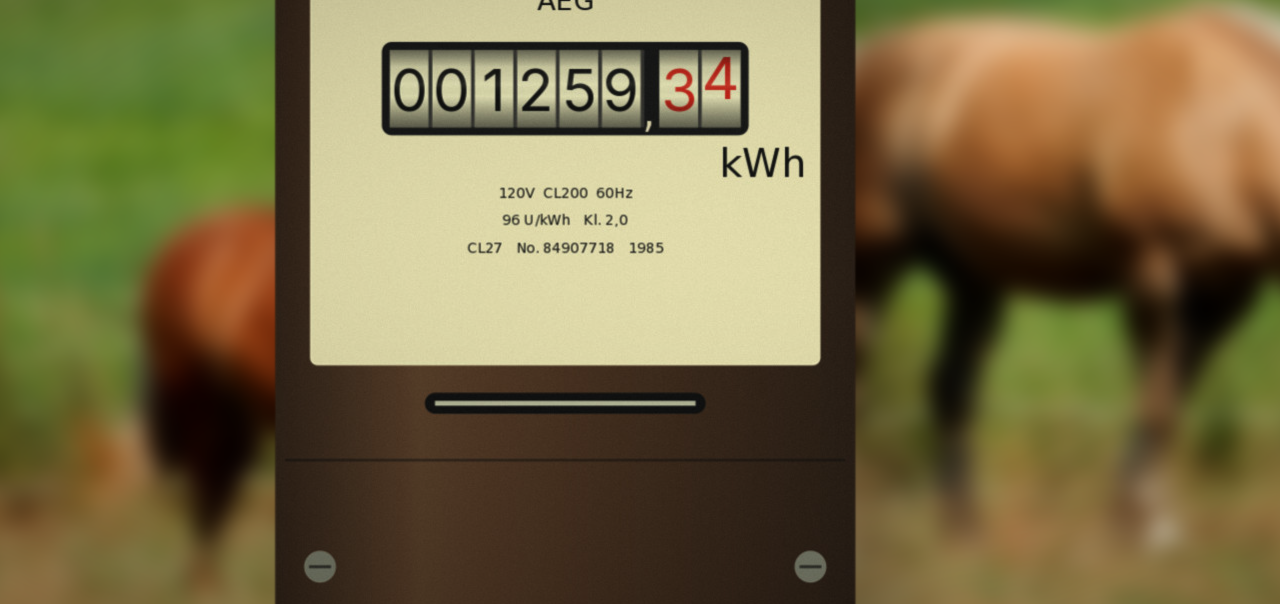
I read {"value": 1259.34, "unit": "kWh"}
